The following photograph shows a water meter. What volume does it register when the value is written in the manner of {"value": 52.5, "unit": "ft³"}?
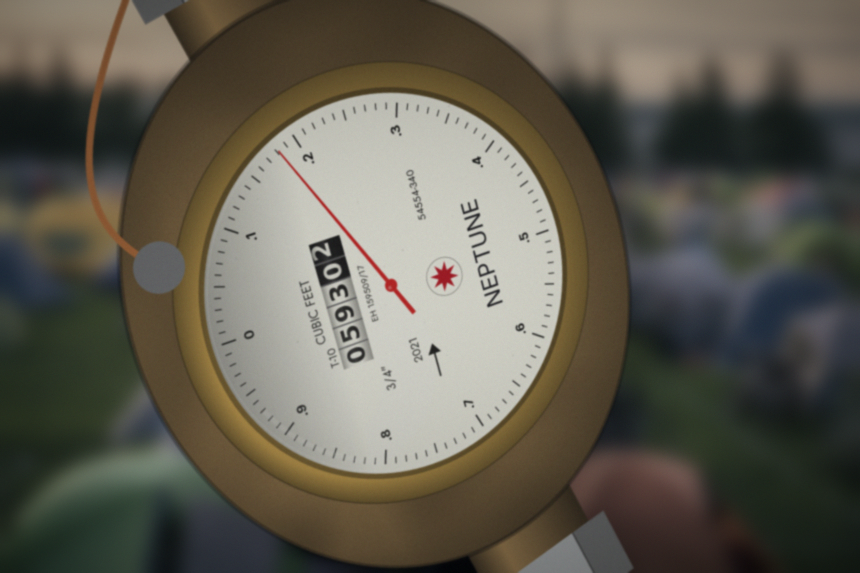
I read {"value": 59302.18, "unit": "ft³"}
